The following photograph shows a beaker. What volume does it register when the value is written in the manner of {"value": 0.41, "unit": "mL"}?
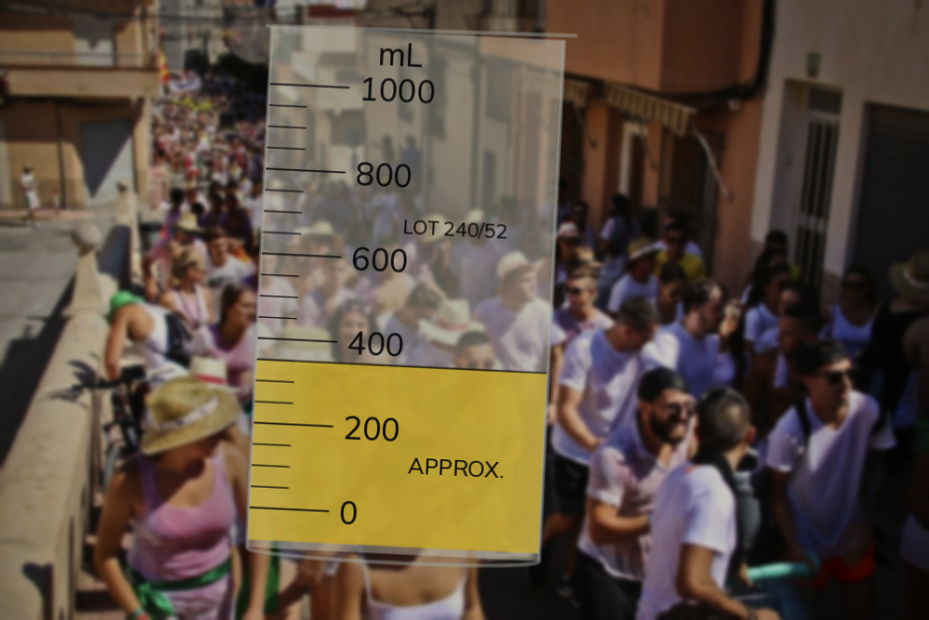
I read {"value": 350, "unit": "mL"}
